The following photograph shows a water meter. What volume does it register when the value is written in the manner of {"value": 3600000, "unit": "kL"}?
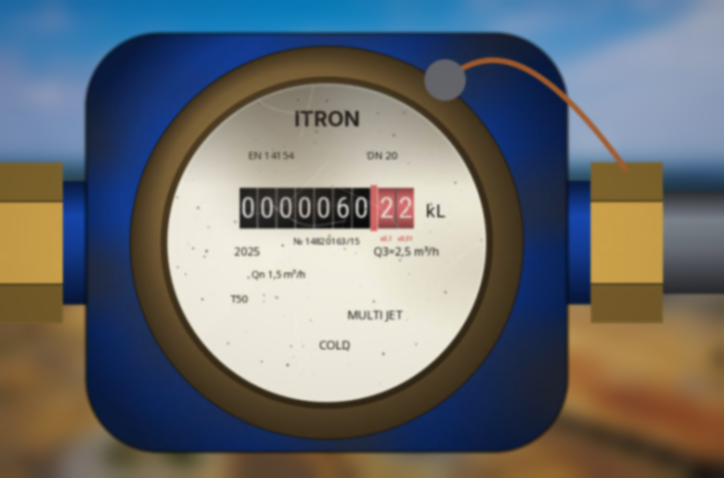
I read {"value": 60.22, "unit": "kL"}
